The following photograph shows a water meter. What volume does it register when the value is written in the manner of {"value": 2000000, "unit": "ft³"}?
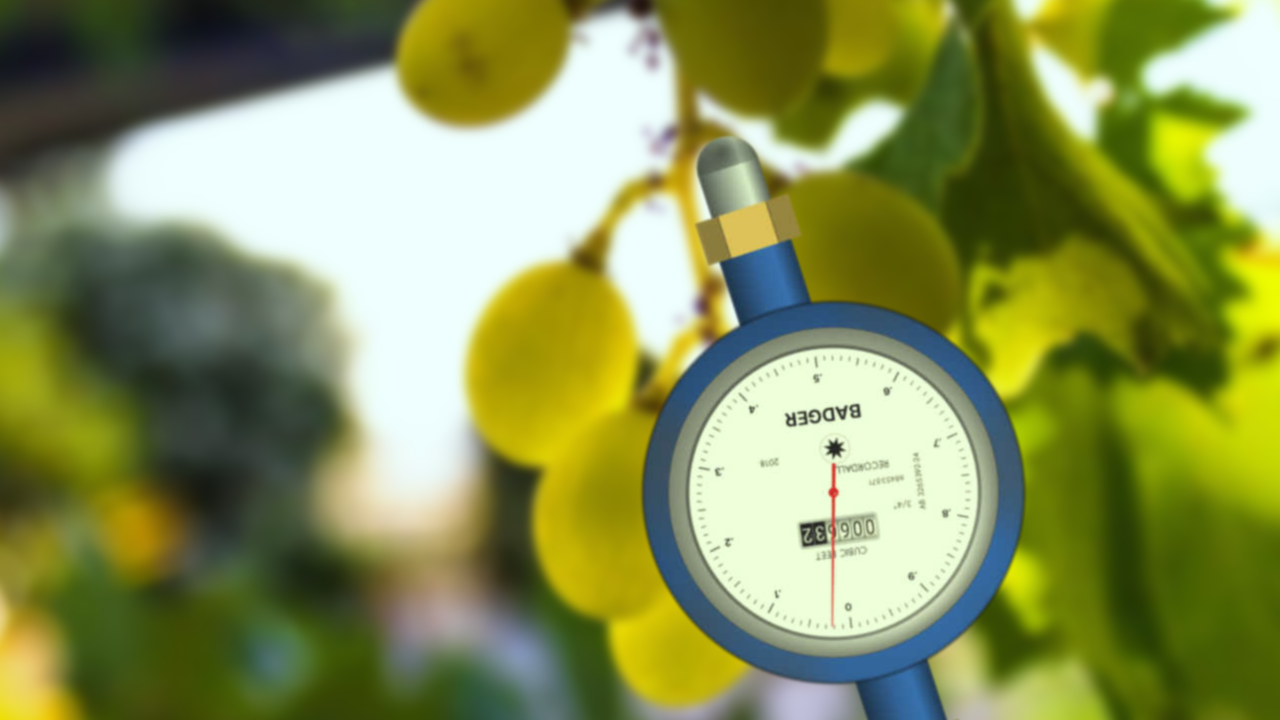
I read {"value": 6632.02, "unit": "ft³"}
